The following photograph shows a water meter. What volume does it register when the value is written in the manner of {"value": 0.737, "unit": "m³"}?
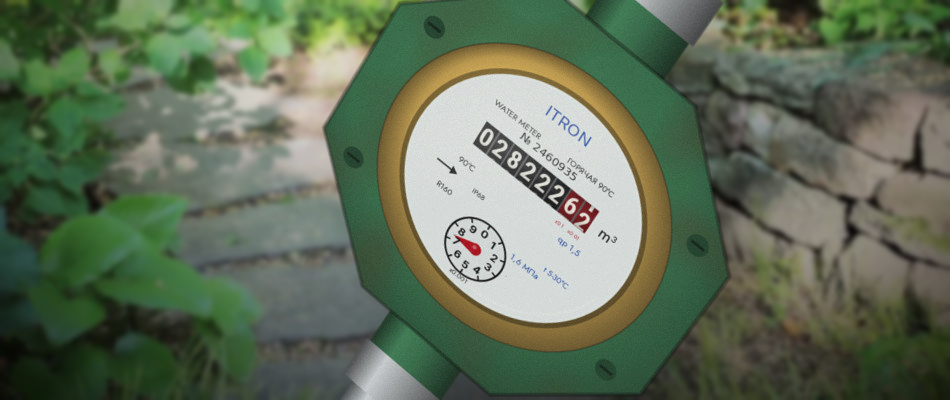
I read {"value": 28222.617, "unit": "m³"}
